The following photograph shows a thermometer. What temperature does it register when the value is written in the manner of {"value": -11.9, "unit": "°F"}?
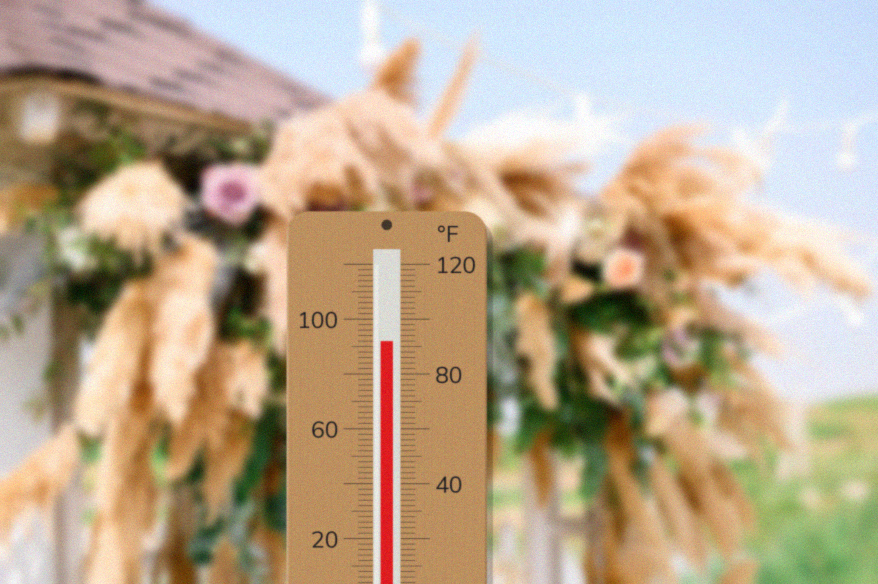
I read {"value": 92, "unit": "°F"}
